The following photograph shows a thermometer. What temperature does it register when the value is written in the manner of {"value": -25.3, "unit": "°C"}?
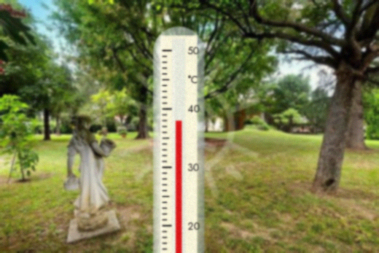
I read {"value": 38, "unit": "°C"}
